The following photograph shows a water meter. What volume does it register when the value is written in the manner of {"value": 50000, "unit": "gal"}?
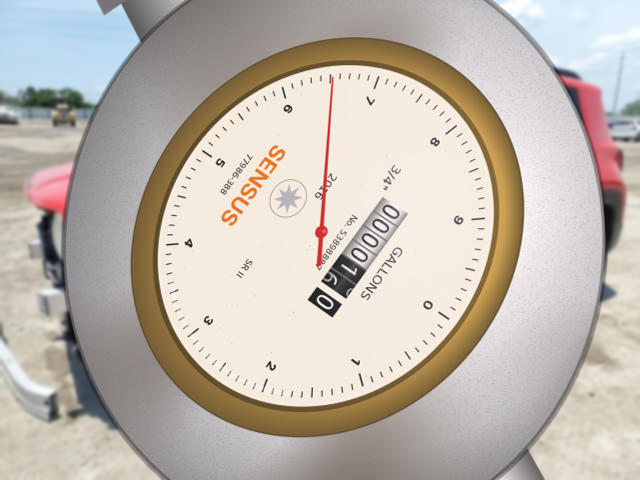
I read {"value": 156.5, "unit": "gal"}
